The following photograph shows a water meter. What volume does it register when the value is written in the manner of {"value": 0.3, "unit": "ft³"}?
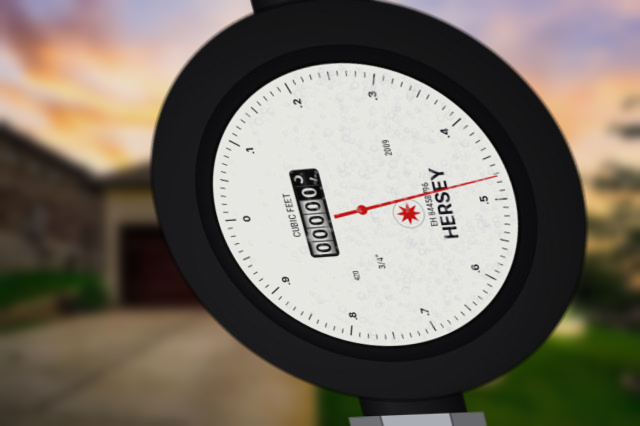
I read {"value": 3.47, "unit": "ft³"}
